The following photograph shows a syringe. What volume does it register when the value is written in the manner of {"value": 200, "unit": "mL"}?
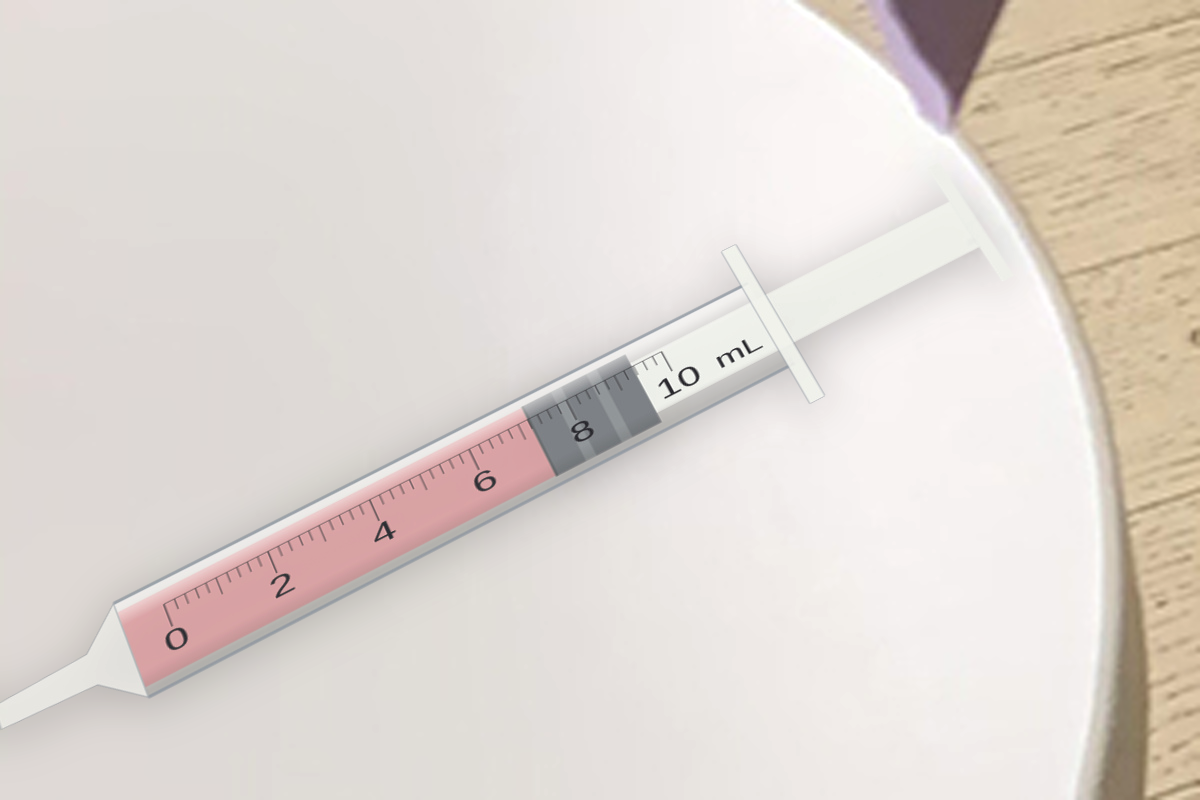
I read {"value": 7.2, "unit": "mL"}
